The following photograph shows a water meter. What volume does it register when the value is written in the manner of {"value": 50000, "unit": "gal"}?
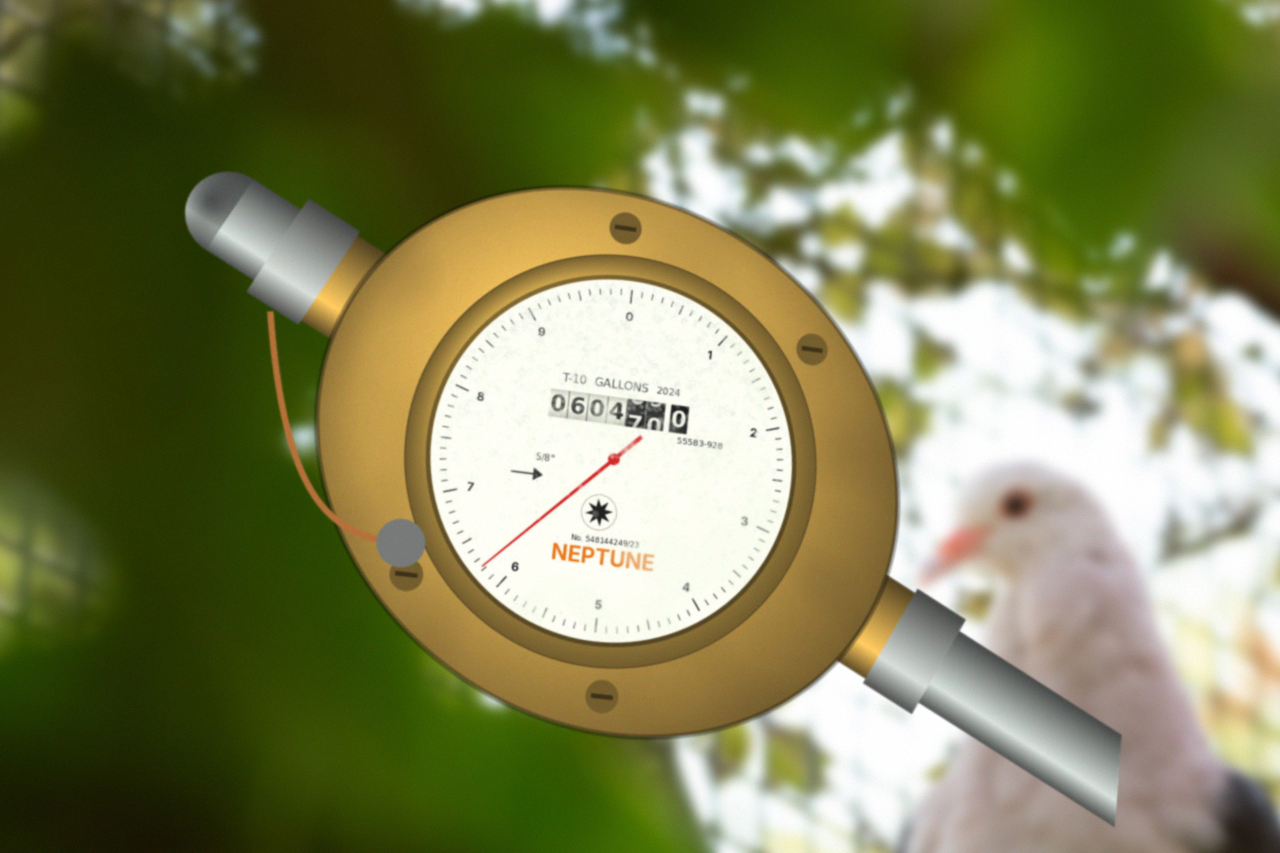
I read {"value": 604696.2, "unit": "gal"}
